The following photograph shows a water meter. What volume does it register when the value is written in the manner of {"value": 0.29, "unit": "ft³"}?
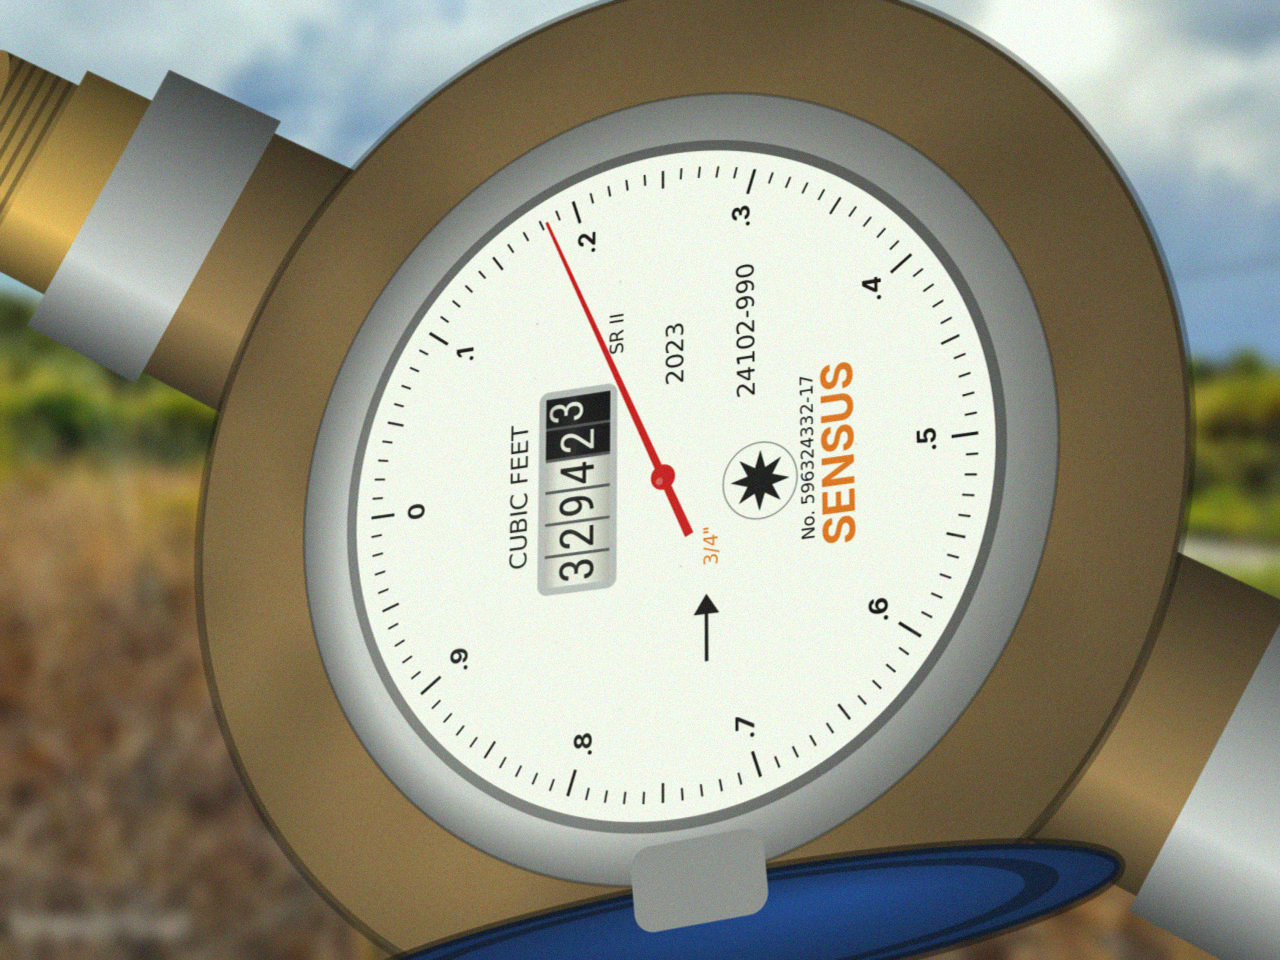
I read {"value": 329423.18, "unit": "ft³"}
